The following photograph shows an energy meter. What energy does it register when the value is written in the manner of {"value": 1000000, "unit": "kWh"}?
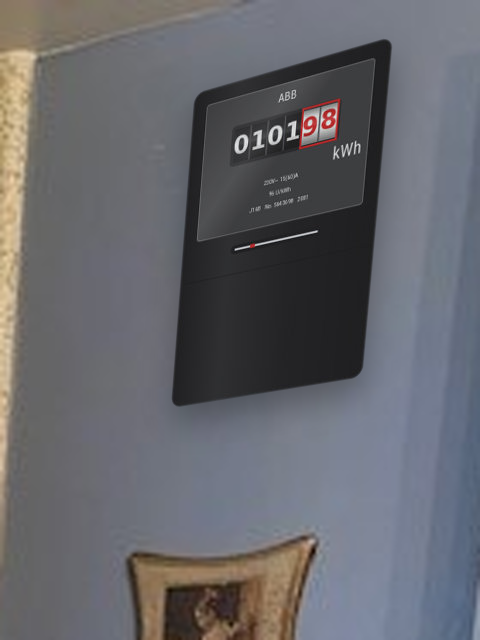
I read {"value": 101.98, "unit": "kWh"}
